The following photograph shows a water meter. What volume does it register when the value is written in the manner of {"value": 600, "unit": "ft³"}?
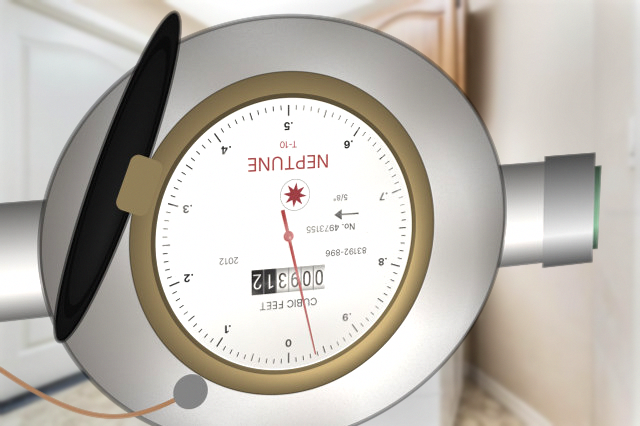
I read {"value": 9311.96, "unit": "ft³"}
